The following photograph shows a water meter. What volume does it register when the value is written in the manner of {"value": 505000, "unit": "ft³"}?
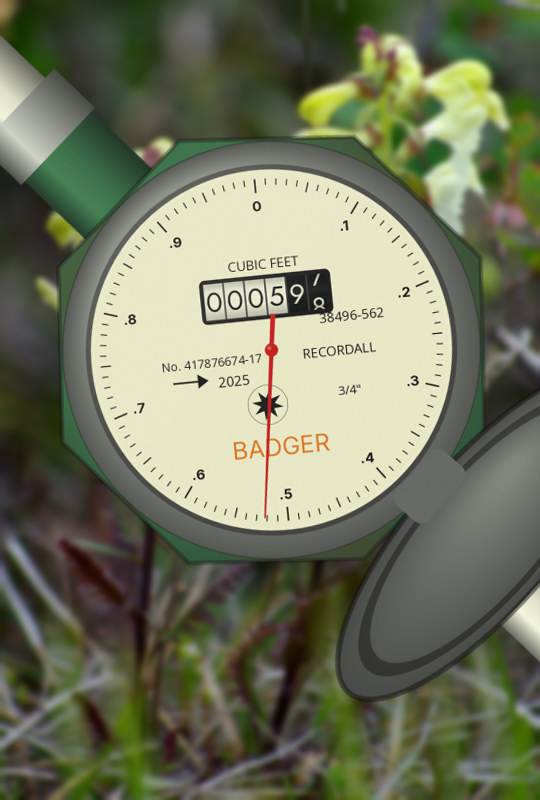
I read {"value": 597.52, "unit": "ft³"}
